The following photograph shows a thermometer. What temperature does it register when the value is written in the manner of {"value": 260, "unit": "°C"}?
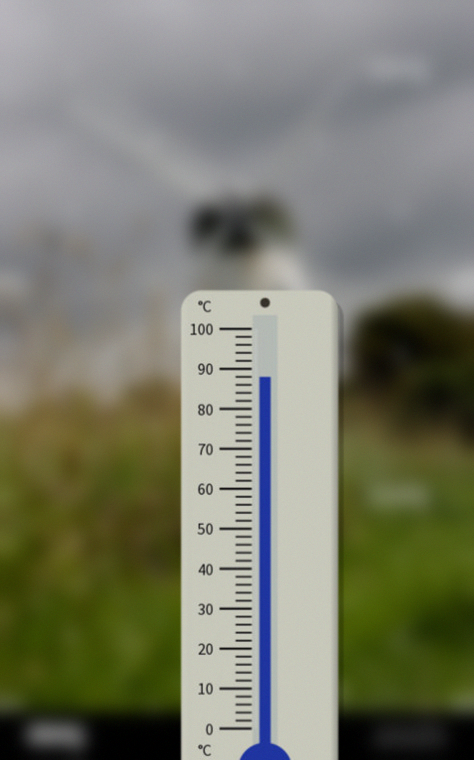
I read {"value": 88, "unit": "°C"}
